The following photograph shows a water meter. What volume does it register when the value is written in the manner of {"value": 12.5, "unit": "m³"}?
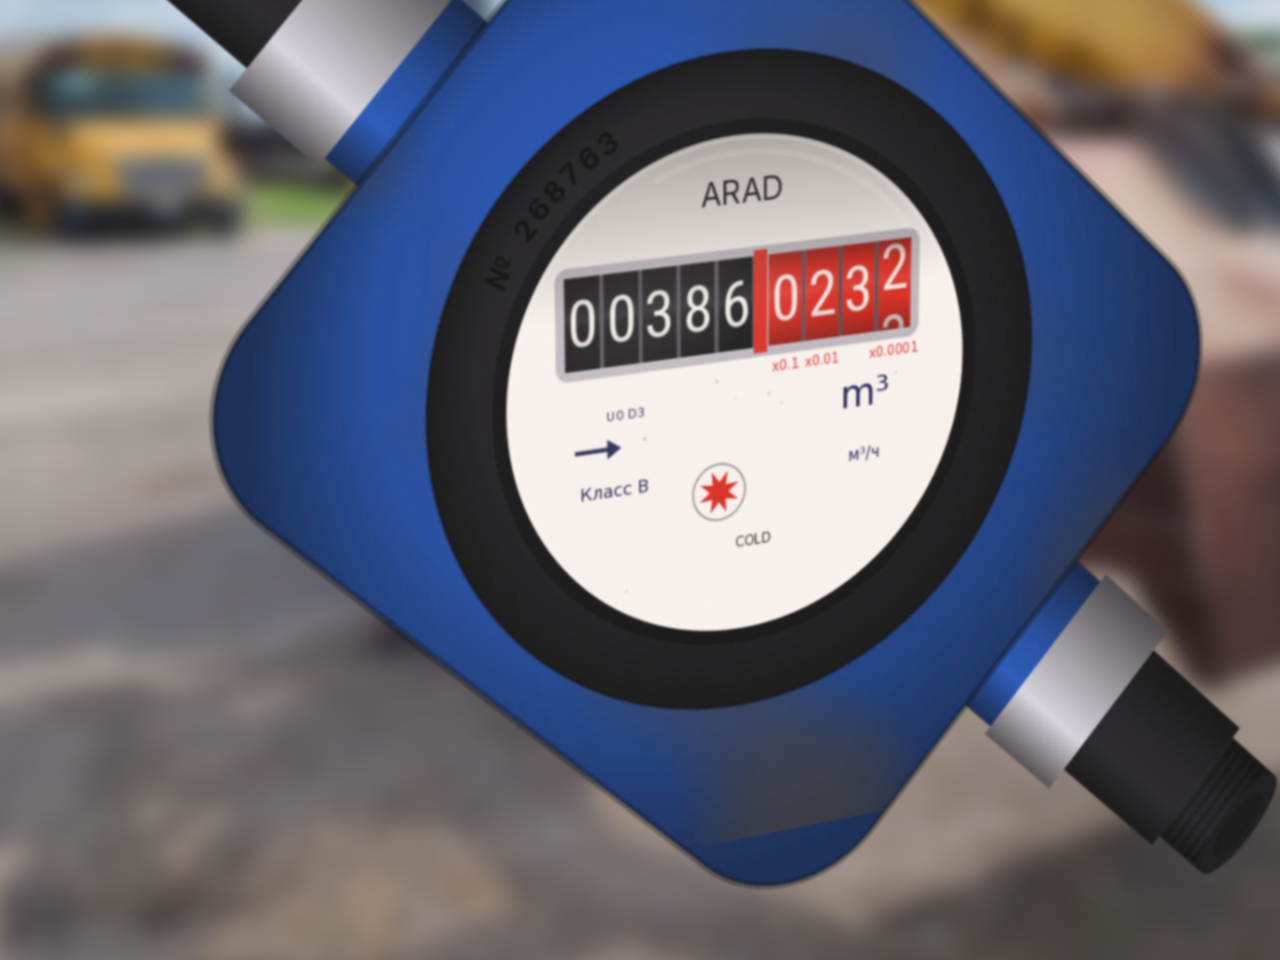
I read {"value": 386.0232, "unit": "m³"}
